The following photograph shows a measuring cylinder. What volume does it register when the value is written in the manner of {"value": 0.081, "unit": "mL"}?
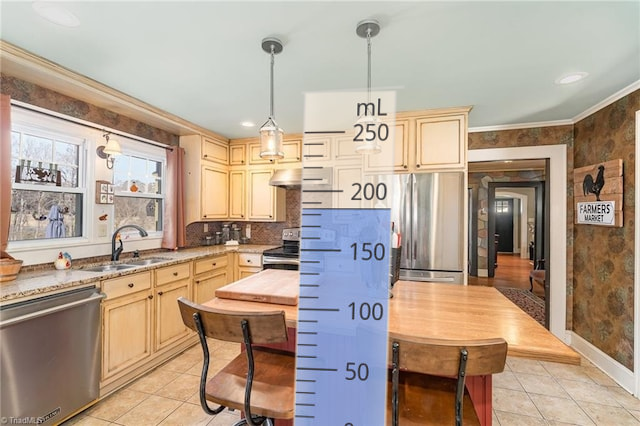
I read {"value": 185, "unit": "mL"}
